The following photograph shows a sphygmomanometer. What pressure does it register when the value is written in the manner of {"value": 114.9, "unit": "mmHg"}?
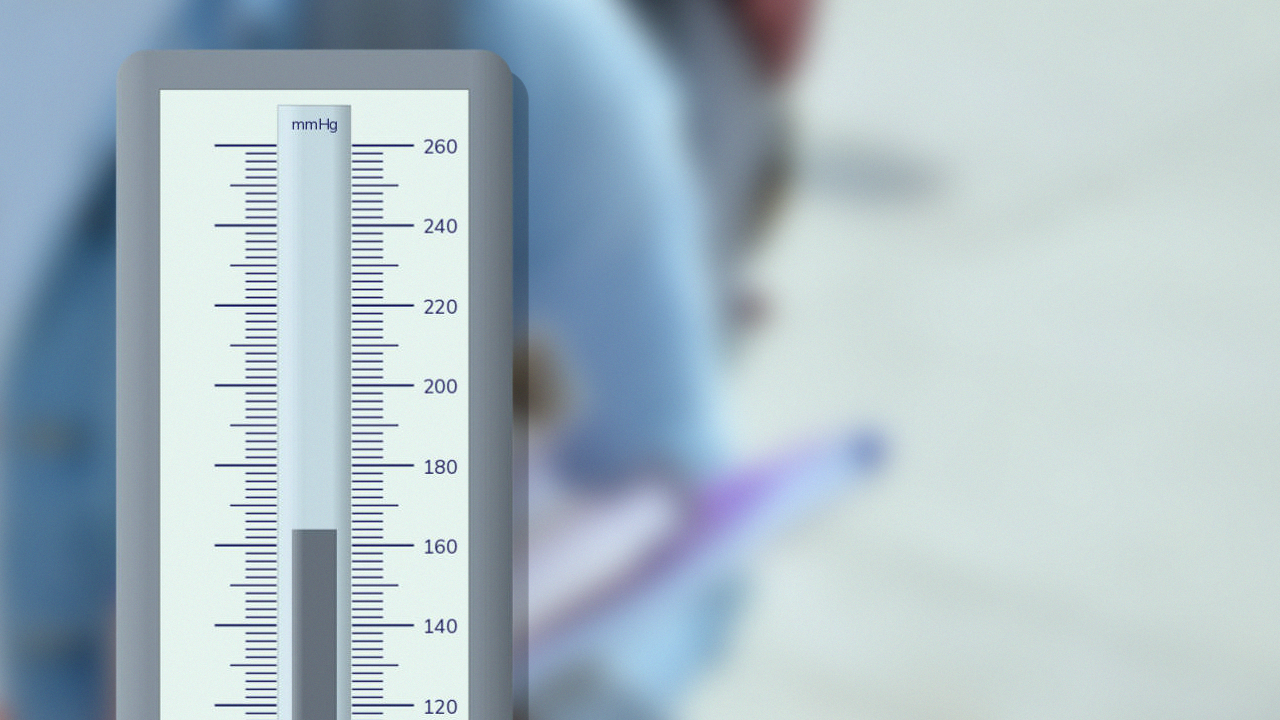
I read {"value": 164, "unit": "mmHg"}
